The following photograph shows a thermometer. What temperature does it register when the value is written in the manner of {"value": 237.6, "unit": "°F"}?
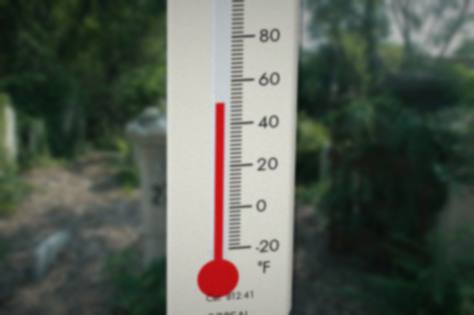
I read {"value": 50, "unit": "°F"}
